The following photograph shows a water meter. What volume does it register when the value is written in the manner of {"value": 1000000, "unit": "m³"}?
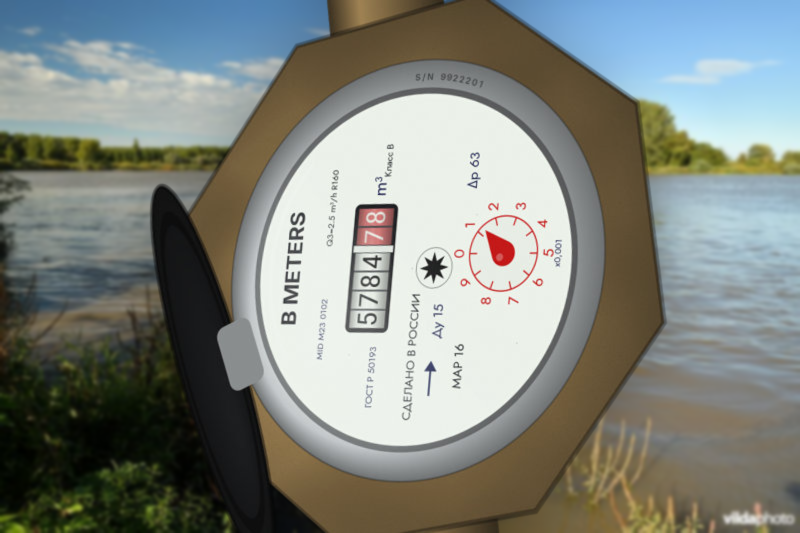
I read {"value": 5784.781, "unit": "m³"}
